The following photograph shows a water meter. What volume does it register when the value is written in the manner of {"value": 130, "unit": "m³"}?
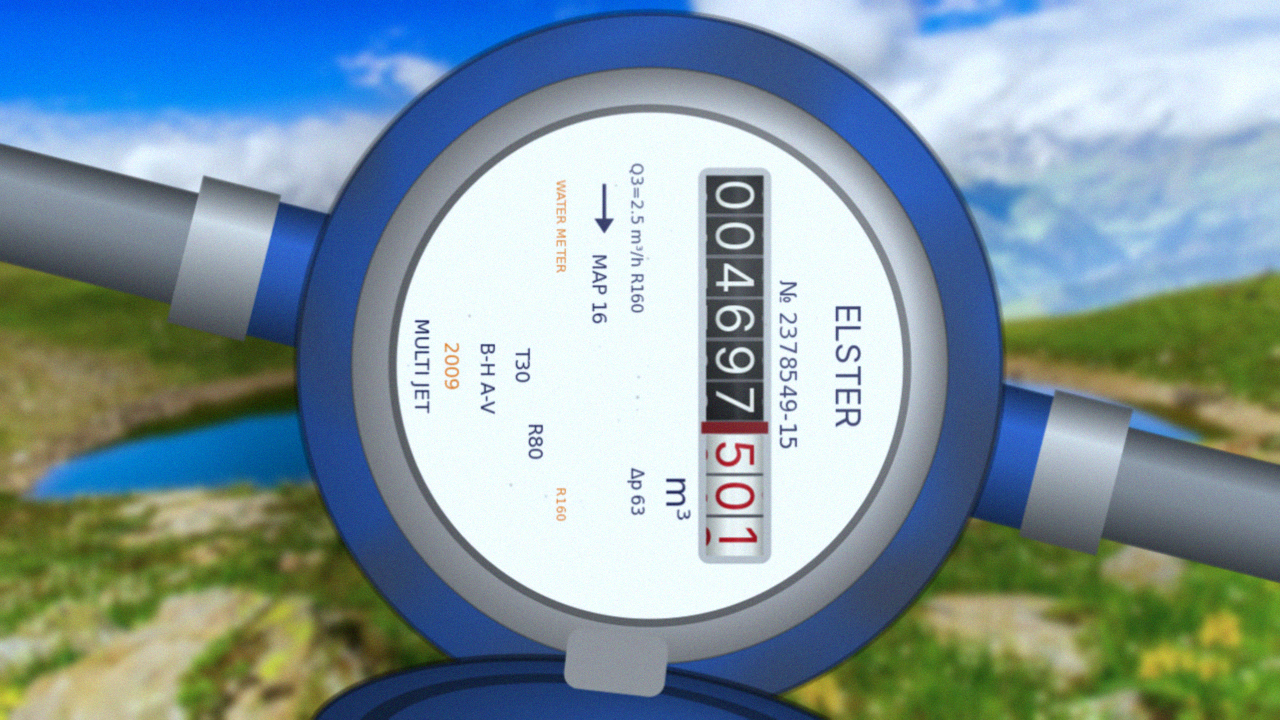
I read {"value": 4697.501, "unit": "m³"}
